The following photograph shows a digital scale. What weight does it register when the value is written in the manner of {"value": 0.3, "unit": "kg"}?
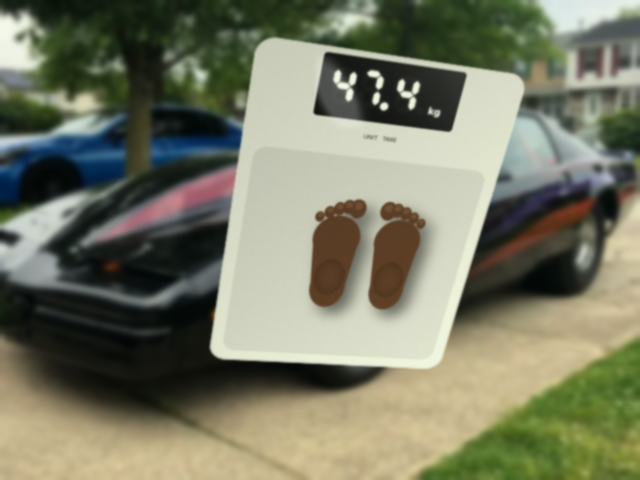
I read {"value": 47.4, "unit": "kg"}
